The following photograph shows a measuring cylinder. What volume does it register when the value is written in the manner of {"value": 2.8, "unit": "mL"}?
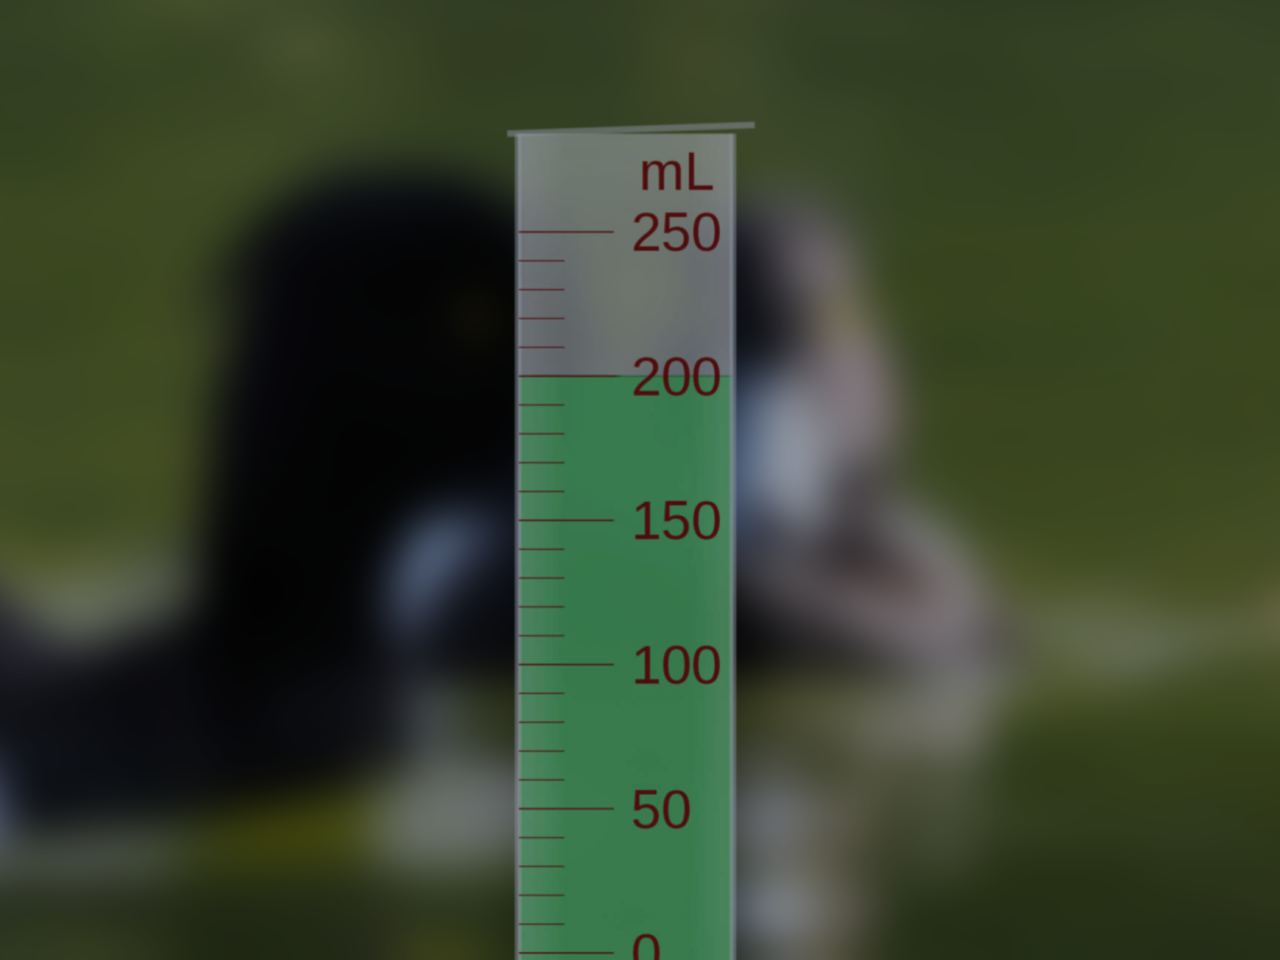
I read {"value": 200, "unit": "mL"}
